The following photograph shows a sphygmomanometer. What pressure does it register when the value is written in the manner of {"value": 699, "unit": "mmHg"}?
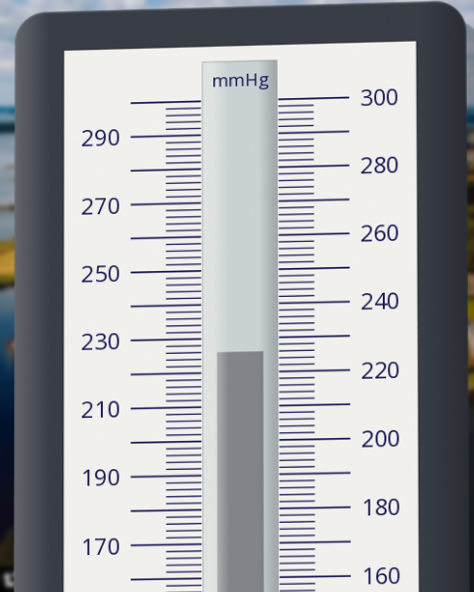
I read {"value": 226, "unit": "mmHg"}
